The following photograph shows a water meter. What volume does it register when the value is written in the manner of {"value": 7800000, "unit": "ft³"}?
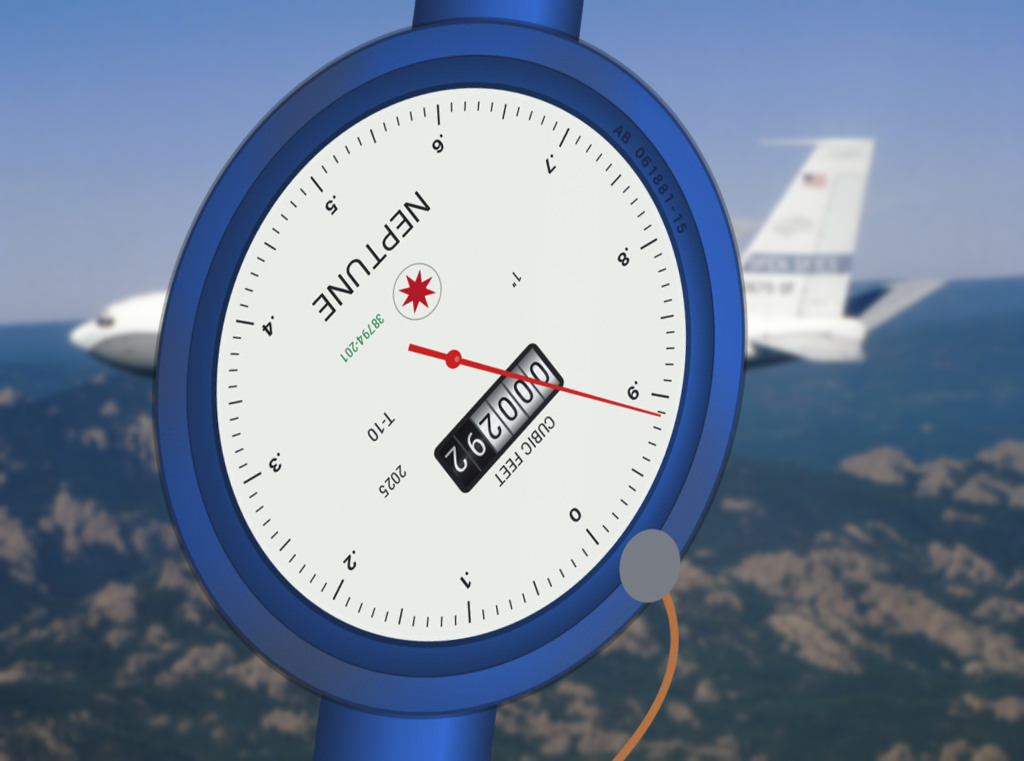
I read {"value": 291.91, "unit": "ft³"}
